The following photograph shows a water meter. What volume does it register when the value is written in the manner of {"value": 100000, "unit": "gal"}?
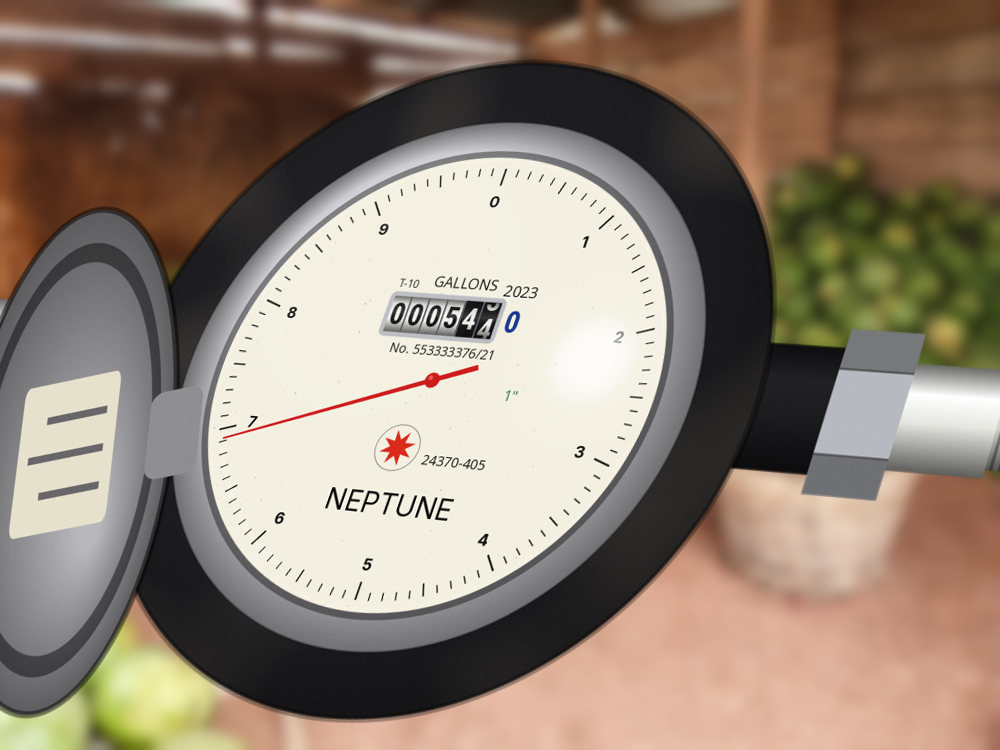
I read {"value": 5436.9, "unit": "gal"}
